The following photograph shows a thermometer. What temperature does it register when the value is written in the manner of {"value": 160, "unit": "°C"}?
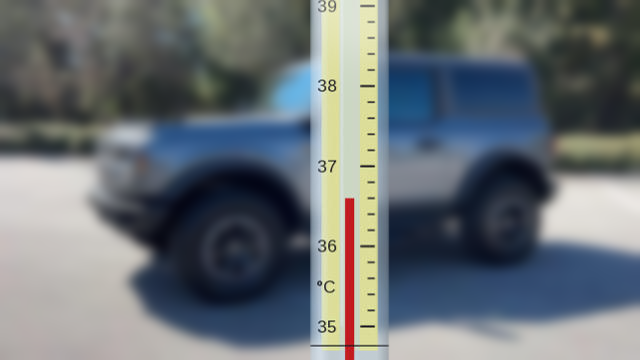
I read {"value": 36.6, "unit": "°C"}
